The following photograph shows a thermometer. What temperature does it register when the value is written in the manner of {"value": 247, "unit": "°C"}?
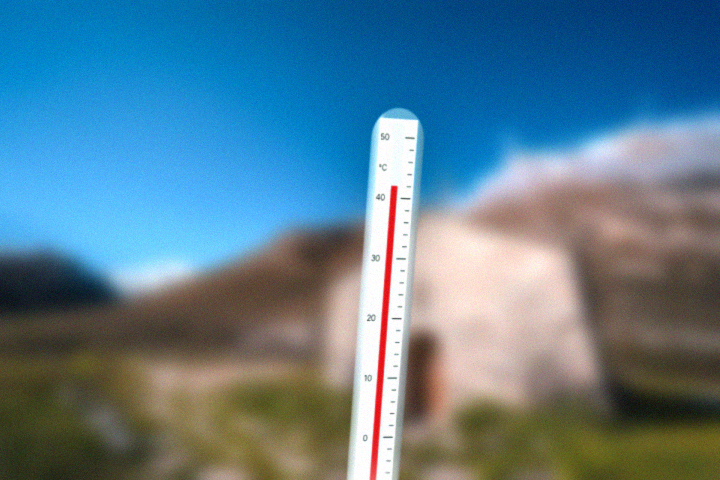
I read {"value": 42, "unit": "°C"}
